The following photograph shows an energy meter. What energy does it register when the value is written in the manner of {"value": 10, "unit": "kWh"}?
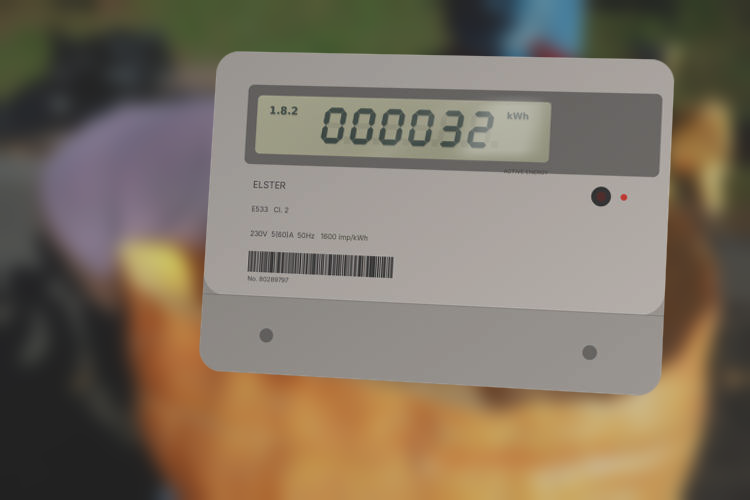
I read {"value": 32, "unit": "kWh"}
